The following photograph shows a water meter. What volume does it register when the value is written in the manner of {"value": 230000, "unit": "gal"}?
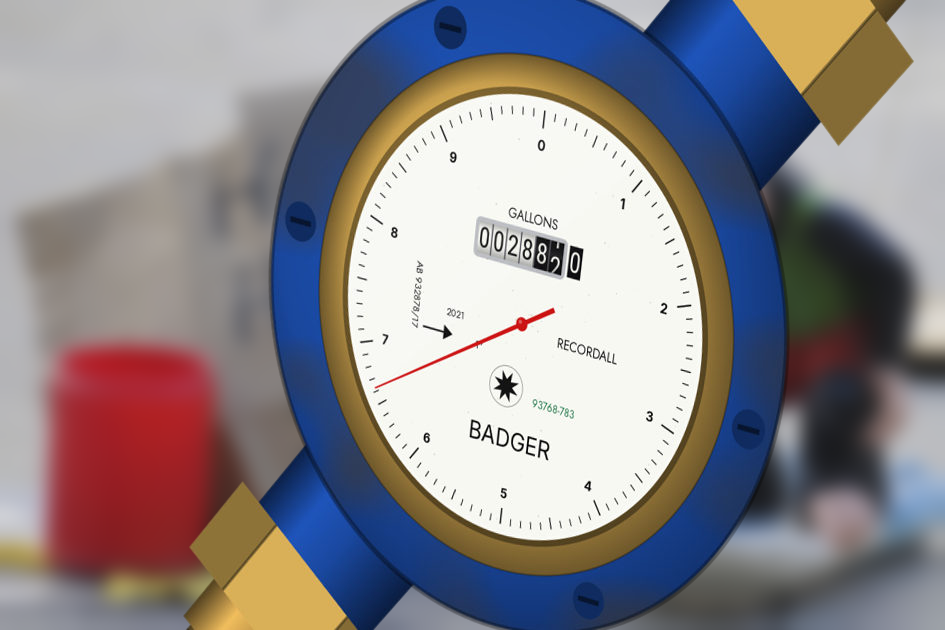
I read {"value": 28816.6, "unit": "gal"}
